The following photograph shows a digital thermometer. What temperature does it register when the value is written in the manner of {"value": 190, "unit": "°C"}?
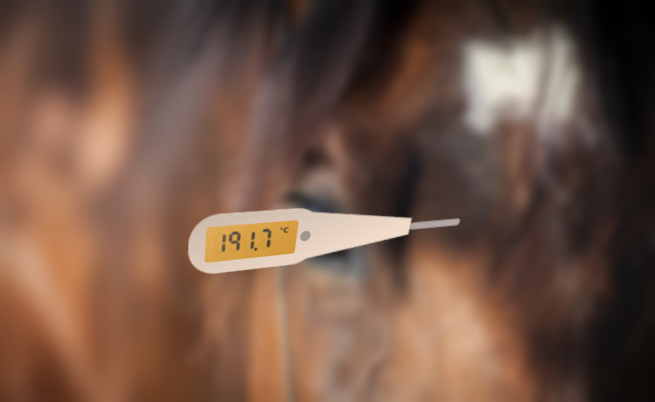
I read {"value": 191.7, "unit": "°C"}
